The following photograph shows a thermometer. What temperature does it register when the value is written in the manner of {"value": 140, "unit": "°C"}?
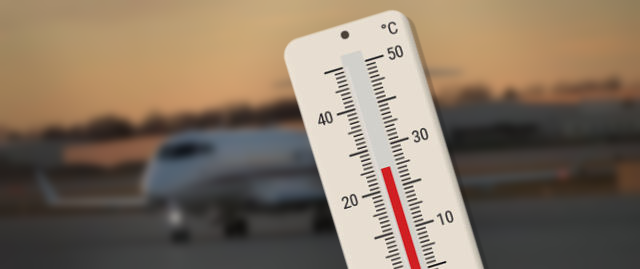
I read {"value": 25, "unit": "°C"}
